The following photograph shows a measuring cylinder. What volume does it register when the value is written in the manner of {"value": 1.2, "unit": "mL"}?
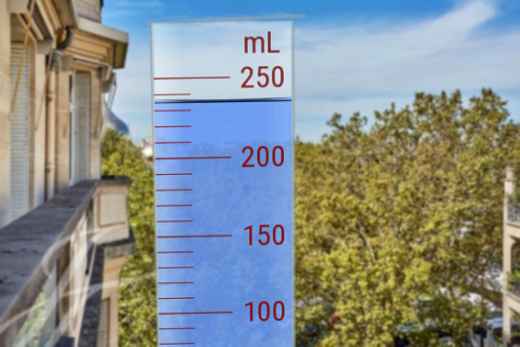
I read {"value": 235, "unit": "mL"}
